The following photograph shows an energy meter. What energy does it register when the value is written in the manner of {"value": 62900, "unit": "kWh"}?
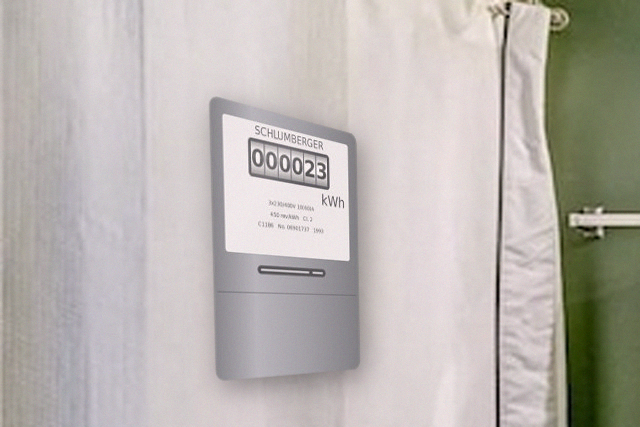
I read {"value": 23, "unit": "kWh"}
